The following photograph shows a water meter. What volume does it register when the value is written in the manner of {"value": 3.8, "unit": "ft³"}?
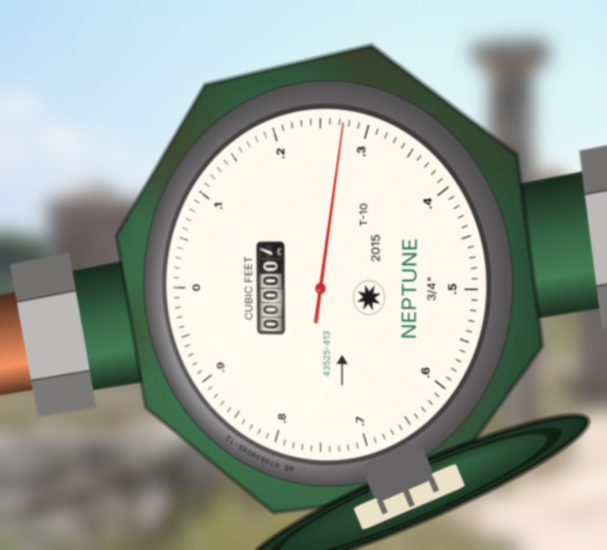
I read {"value": 7.27, "unit": "ft³"}
